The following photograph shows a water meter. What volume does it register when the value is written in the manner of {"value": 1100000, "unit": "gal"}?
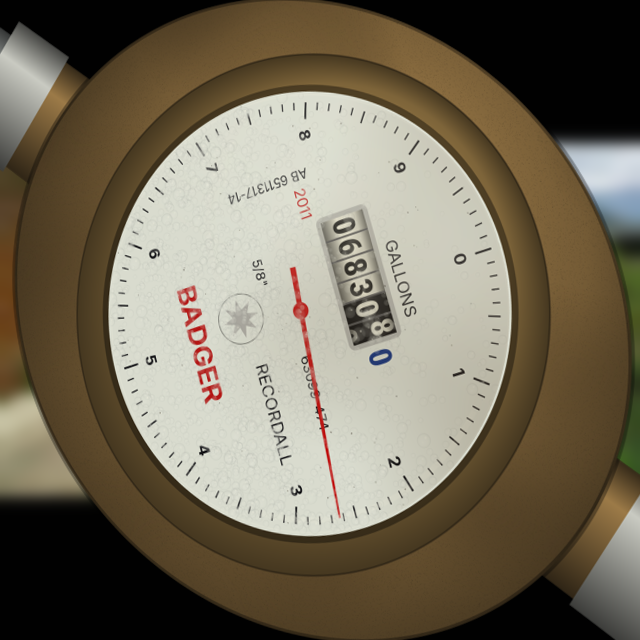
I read {"value": 683082.6, "unit": "gal"}
